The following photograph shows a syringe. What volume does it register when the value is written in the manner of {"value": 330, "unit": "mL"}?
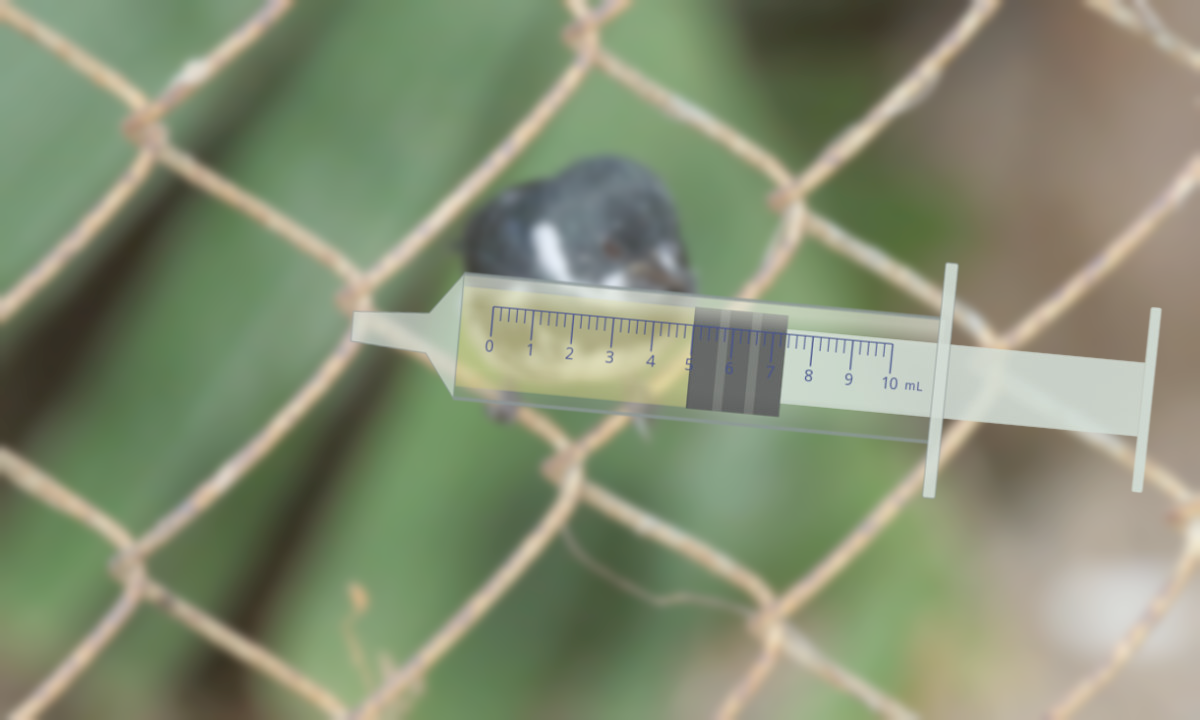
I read {"value": 5, "unit": "mL"}
